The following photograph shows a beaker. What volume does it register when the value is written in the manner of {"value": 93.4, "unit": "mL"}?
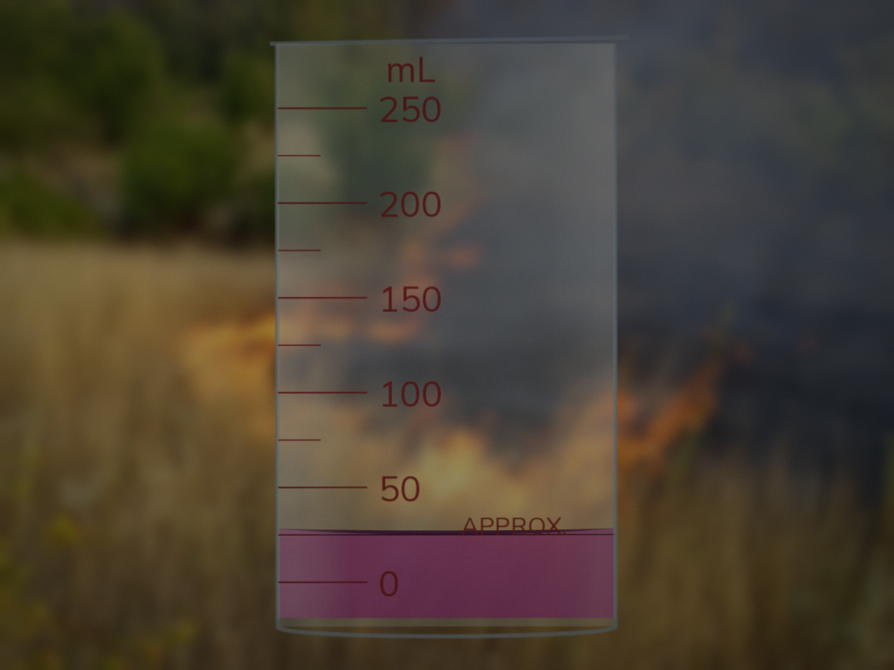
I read {"value": 25, "unit": "mL"}
